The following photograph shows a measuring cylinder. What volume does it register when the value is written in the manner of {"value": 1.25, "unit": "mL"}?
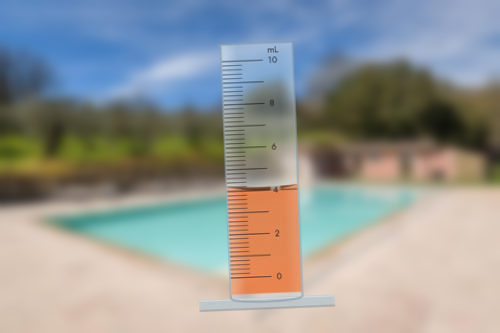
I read {"value": 4, "unit": "mL"}
